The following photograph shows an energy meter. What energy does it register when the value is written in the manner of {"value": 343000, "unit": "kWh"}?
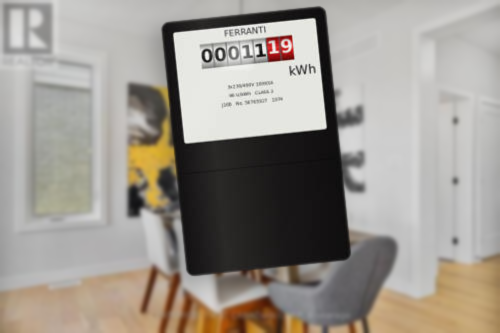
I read {"value": 11.19, "unit": "kWh"}
